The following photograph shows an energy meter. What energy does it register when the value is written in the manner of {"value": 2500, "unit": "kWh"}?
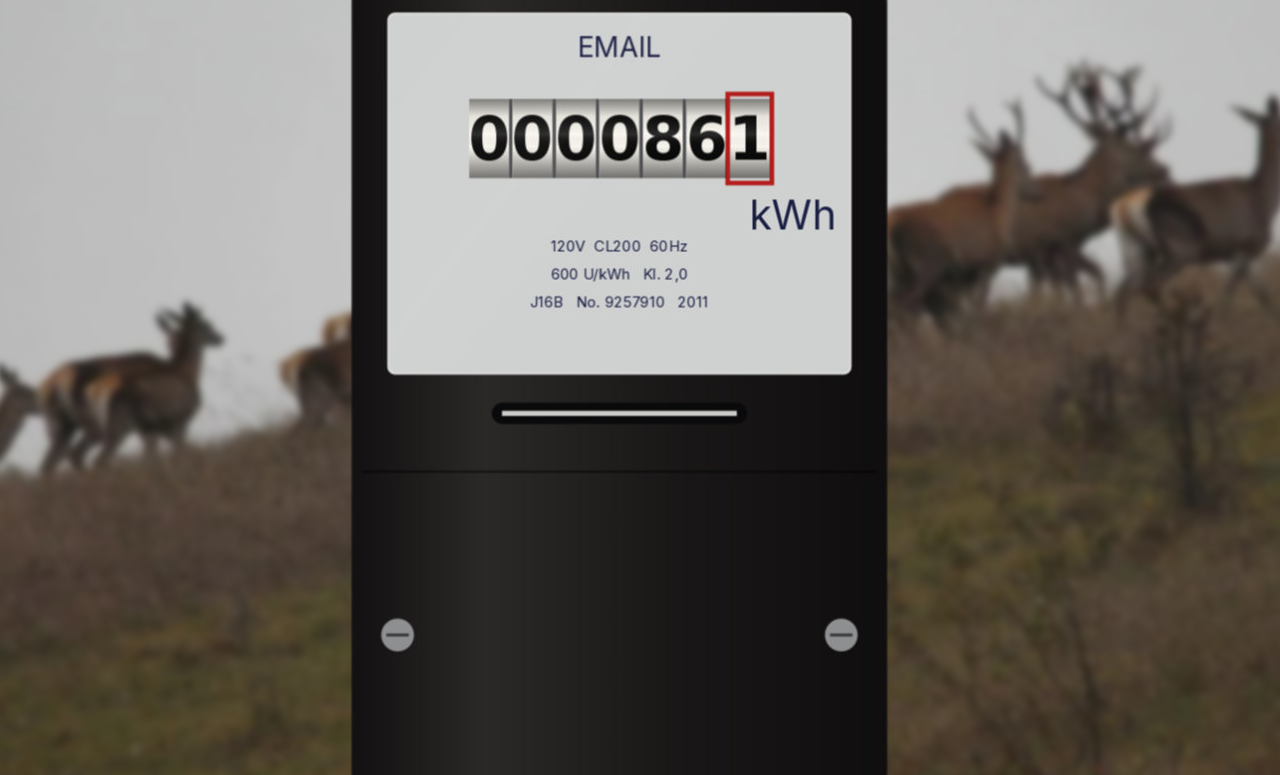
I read {"value": 86.1, "unit": "kWh"}
